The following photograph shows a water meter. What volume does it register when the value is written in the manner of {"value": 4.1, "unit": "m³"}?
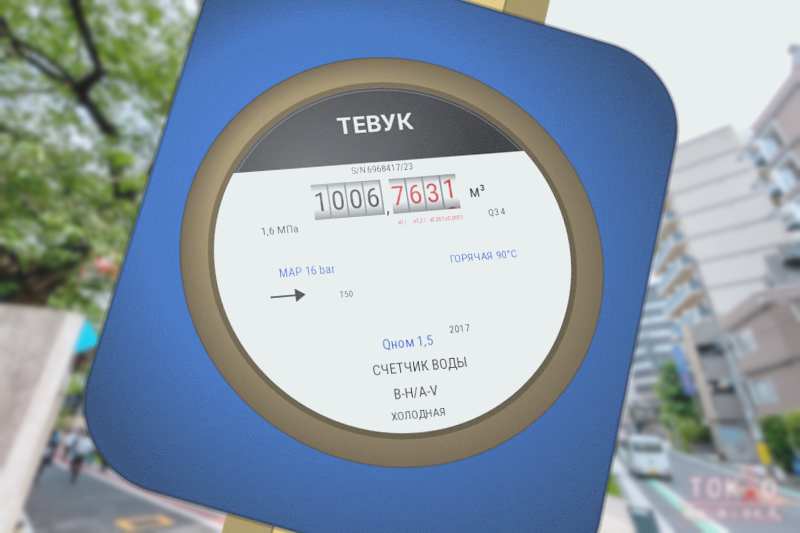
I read {"value": 1006.7631, "unit": "m³"}
